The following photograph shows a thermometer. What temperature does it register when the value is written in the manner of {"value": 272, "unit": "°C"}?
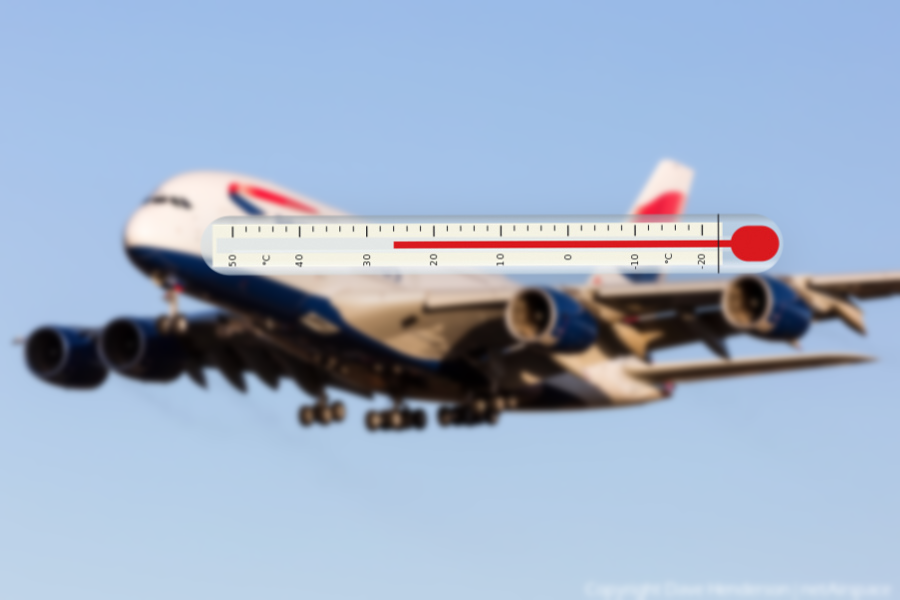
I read {"value": 26, "unit": "°C"}
